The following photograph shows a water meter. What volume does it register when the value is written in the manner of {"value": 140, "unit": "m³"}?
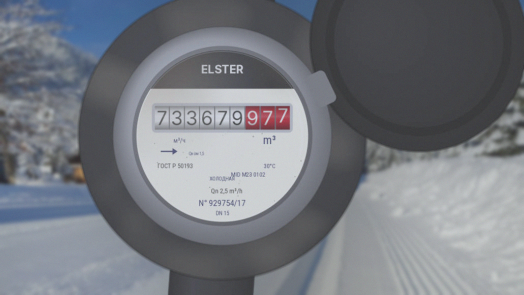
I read {"value": 733679.977, "unit": "m³"}
